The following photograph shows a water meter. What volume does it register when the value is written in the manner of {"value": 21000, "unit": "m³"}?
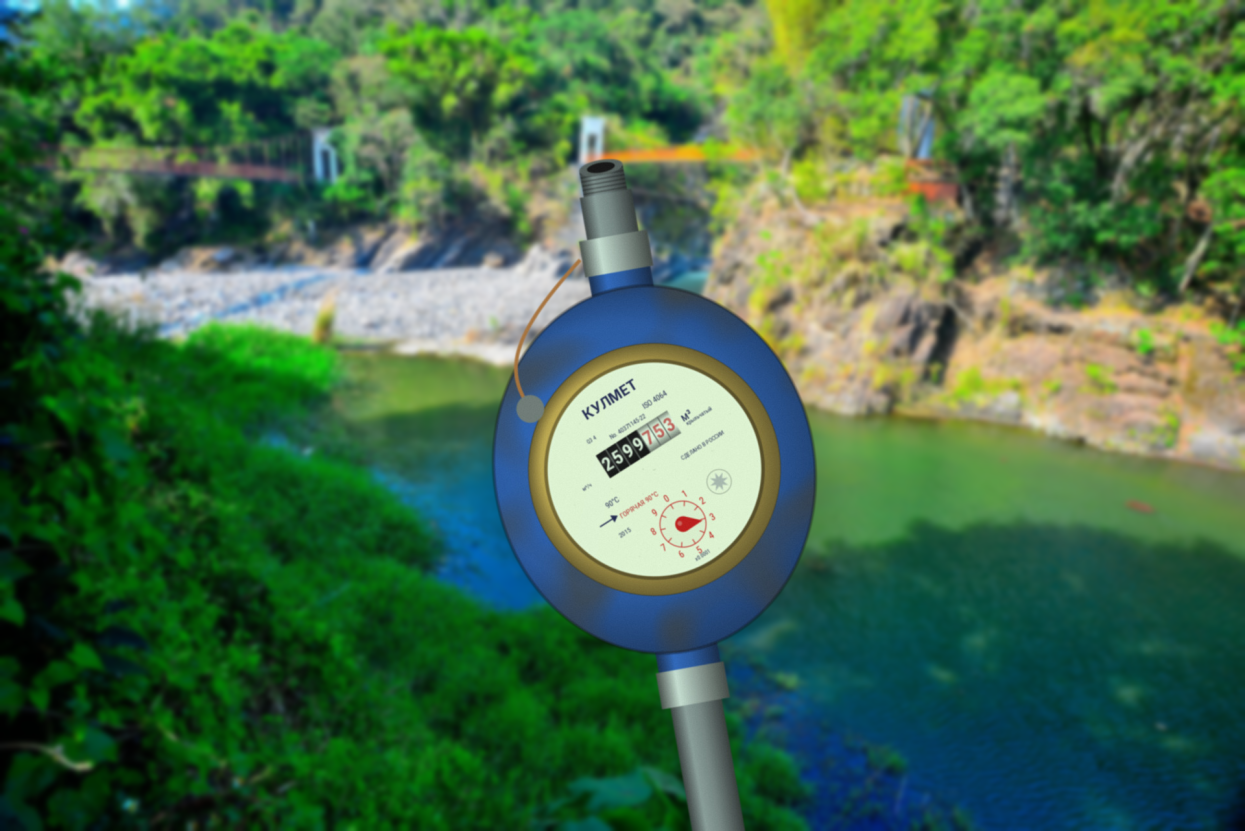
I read {"value": 2599.7533, "unit": "m³"}
